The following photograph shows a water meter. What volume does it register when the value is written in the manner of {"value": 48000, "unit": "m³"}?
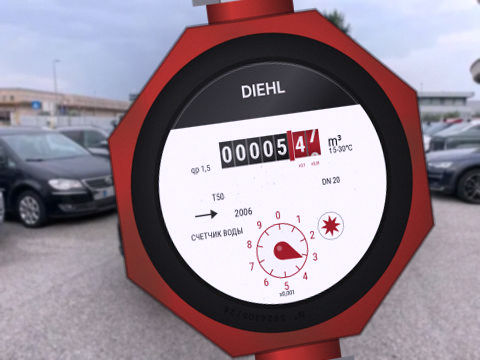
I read {"value": 5.473, "unit": "m³"}
